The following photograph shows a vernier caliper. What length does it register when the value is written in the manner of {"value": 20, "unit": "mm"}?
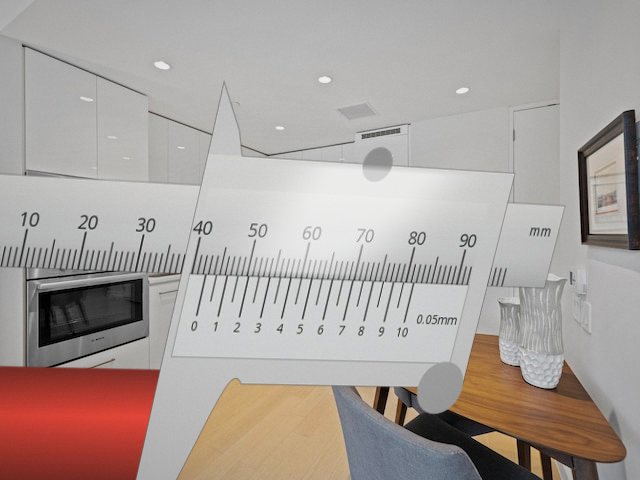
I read {"value": 42.5, "unit": "mm"}
